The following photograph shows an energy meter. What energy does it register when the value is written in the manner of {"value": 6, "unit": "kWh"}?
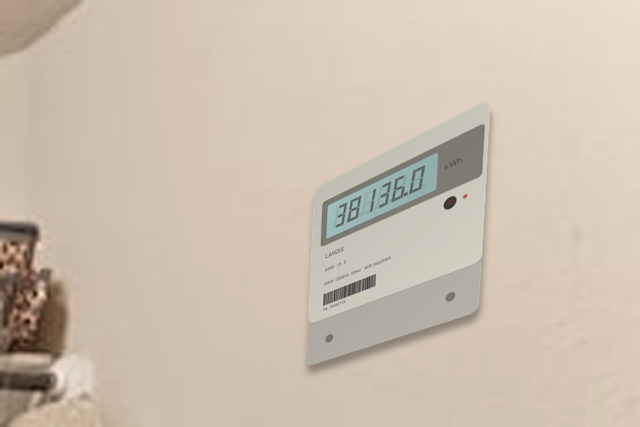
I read {"value": 38136.0, "unit": "kWh"}
